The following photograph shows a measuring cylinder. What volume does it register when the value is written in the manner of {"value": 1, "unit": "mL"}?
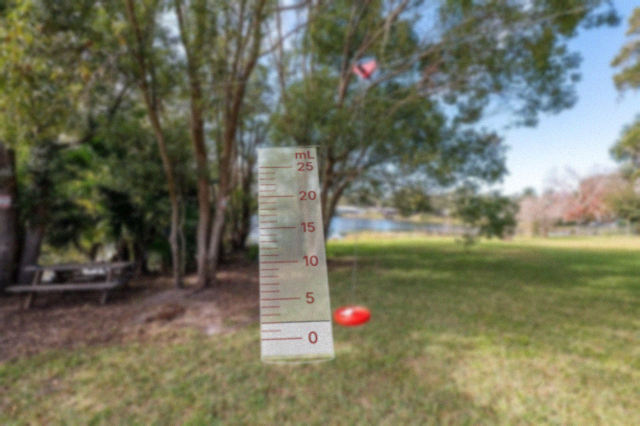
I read {"value": 2, "unit": "mL"}
